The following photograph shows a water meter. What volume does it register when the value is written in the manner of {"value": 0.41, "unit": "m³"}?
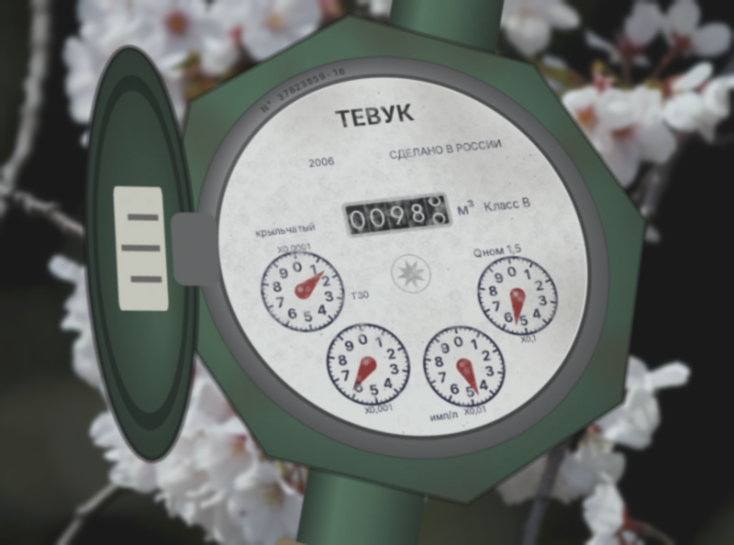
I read {"value": 988.5461, "unit": "m³"}
